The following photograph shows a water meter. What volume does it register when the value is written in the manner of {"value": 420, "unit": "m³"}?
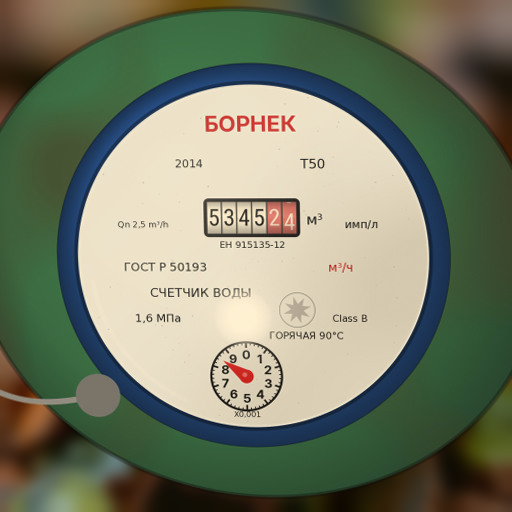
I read {"value": 5345.238, "unit": "m³"}
